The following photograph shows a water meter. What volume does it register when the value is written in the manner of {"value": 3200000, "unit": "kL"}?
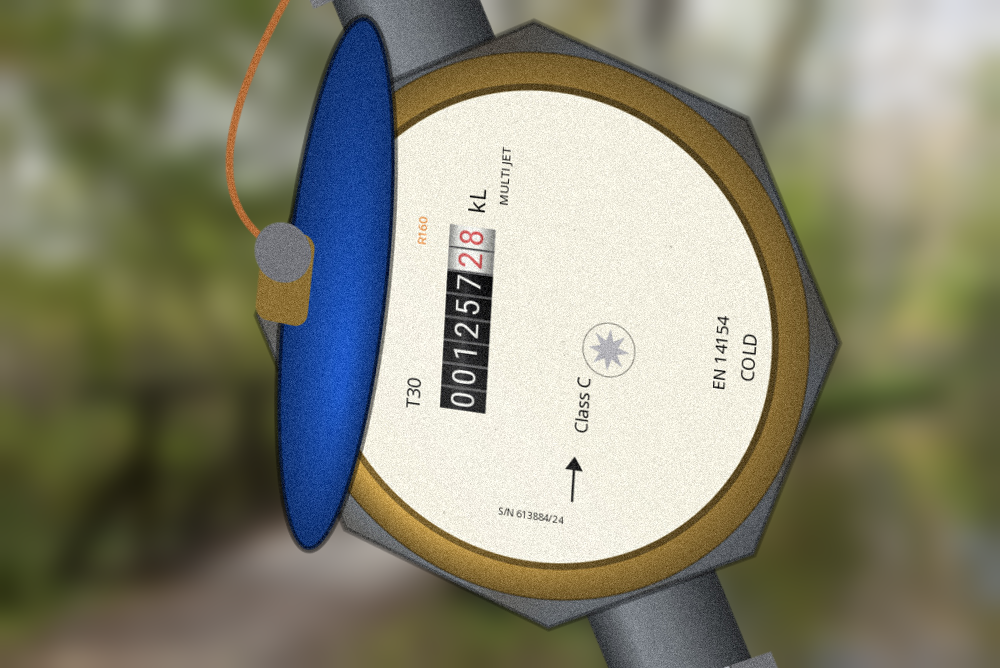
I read {"value": 1257.28, "unit": "kL"}
